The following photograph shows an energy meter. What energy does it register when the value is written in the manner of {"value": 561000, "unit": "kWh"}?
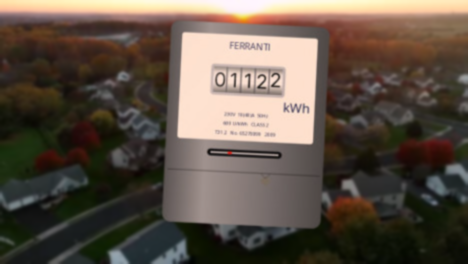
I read {"value": 1122, "unit": "kWh"}
